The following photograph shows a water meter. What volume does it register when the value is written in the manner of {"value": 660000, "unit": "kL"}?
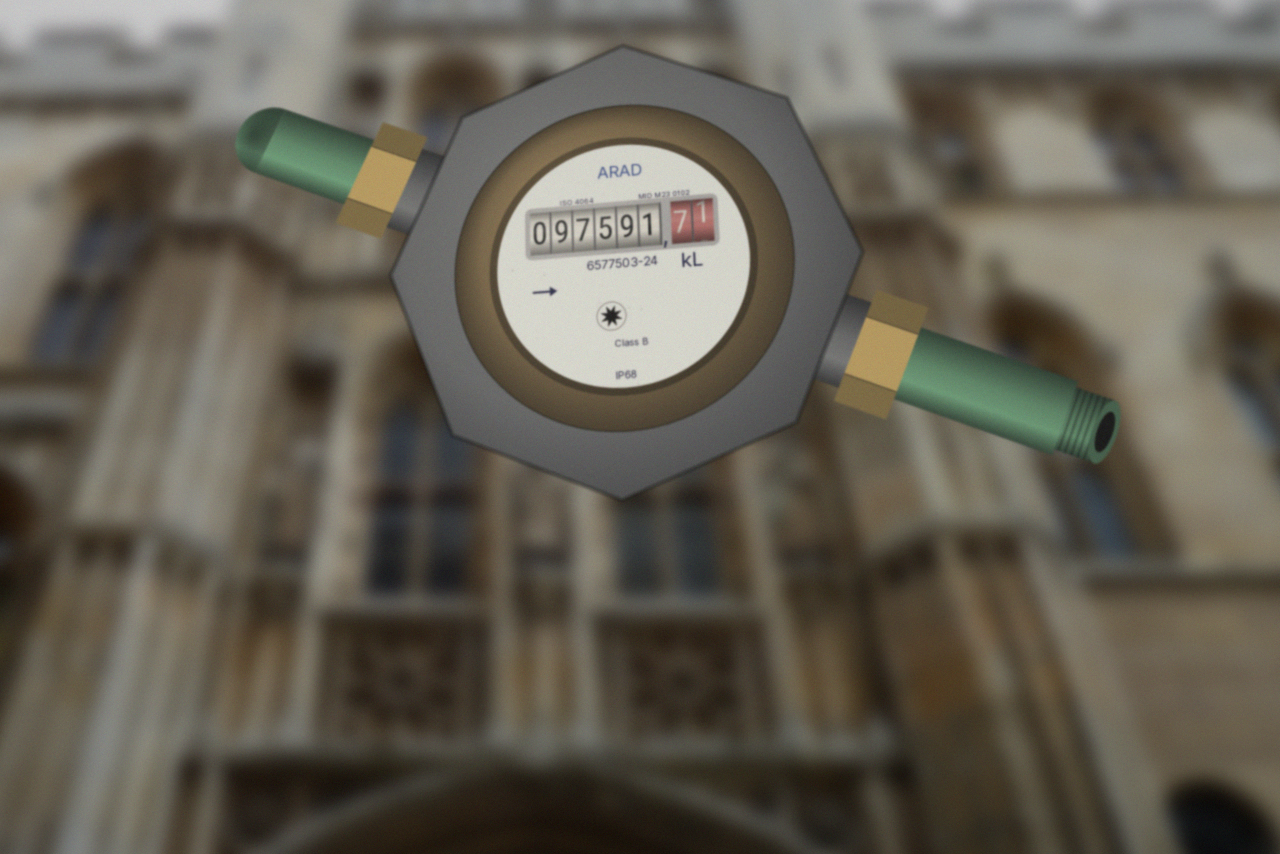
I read {"value": 97591.71, "unit": "kL"}
